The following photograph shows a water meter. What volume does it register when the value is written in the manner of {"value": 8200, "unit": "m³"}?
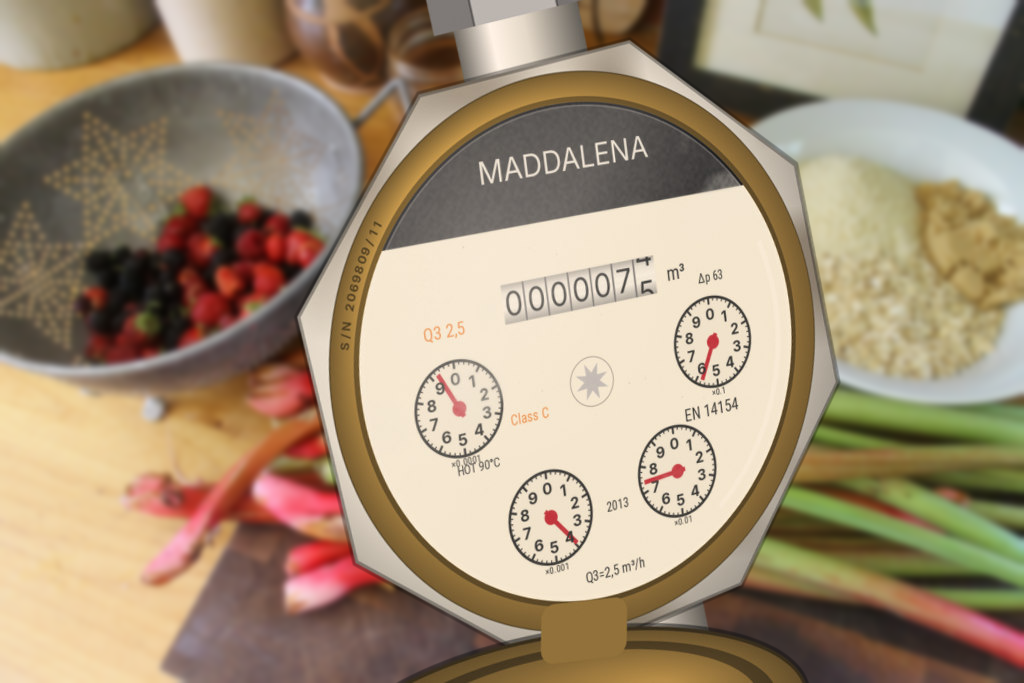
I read {"value": 74.5739, "unit": "m³"}
